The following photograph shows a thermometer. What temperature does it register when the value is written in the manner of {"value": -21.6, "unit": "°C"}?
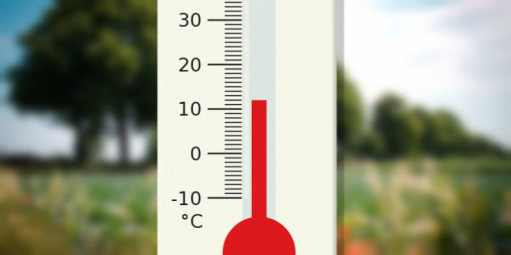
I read {"value": 12, "unit": "°C"}
